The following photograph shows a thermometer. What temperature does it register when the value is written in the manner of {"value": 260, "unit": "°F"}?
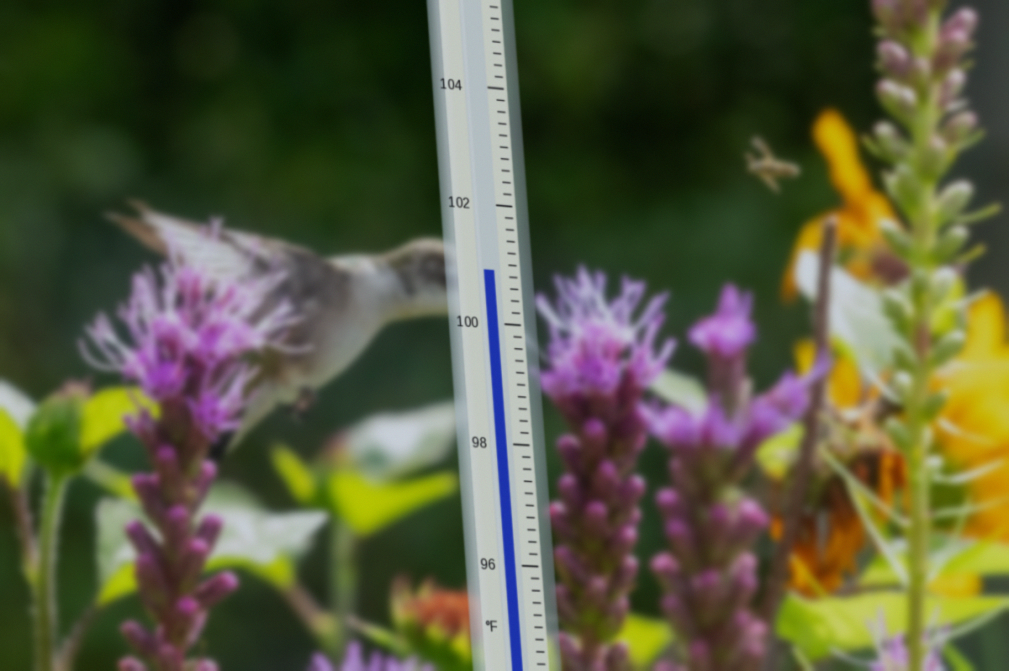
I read {"value": 100.9, "unit": "°F"}
